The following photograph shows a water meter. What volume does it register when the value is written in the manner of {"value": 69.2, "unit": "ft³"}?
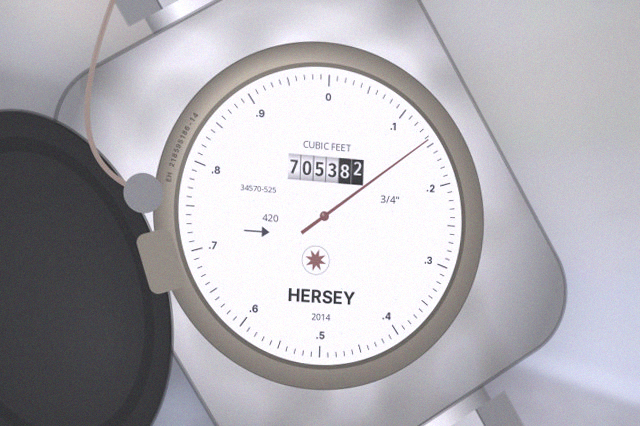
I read {"value": 705382.14, "unit": "ft³"}
